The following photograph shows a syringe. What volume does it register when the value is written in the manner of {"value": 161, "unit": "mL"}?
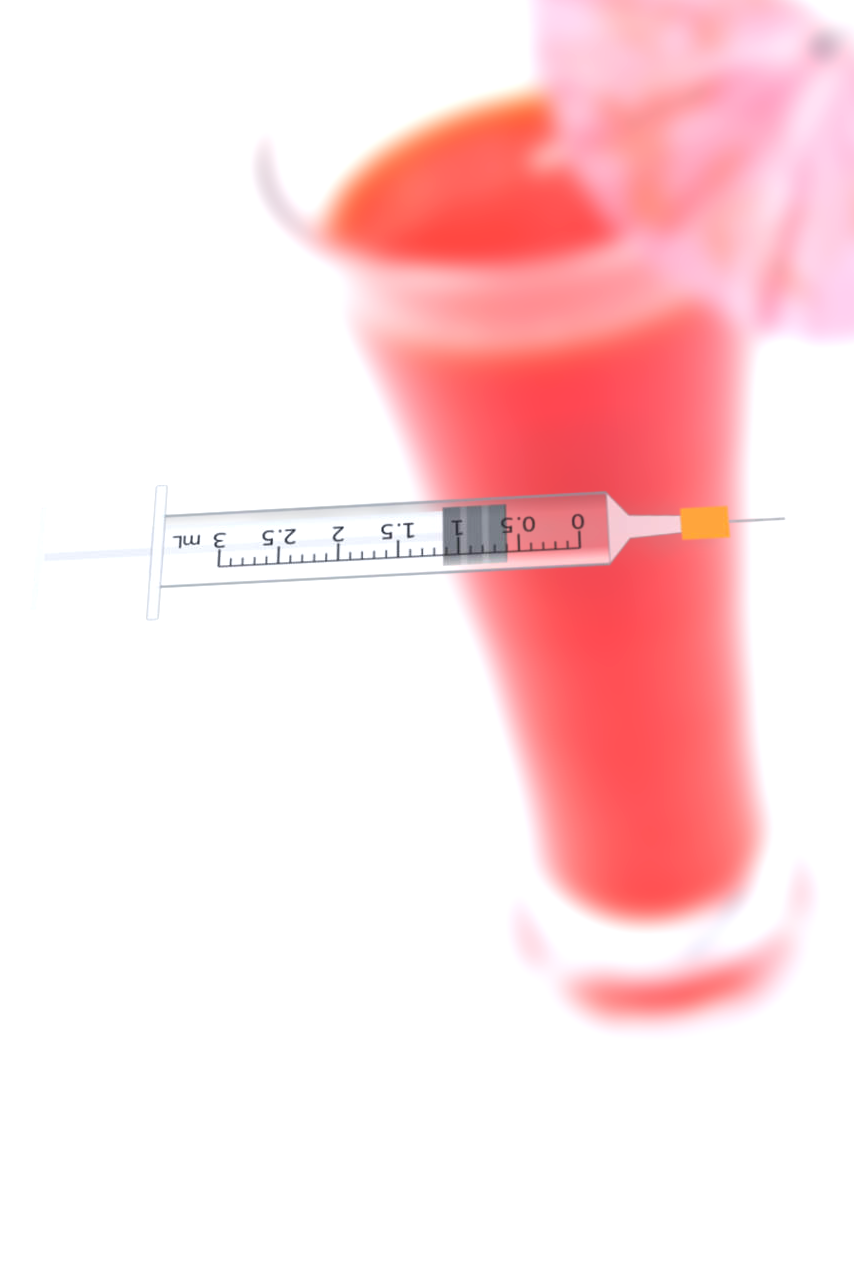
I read {"value": 0.6, "unit": "mL"}
